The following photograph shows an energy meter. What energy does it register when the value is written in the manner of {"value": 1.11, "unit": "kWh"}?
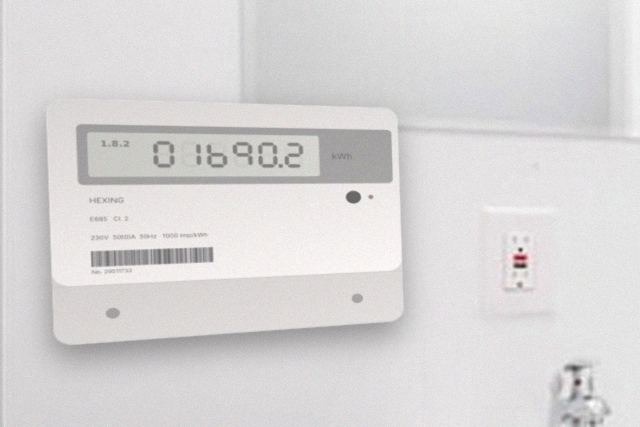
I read {"value": 1690.2, "unit": "kWh"}
